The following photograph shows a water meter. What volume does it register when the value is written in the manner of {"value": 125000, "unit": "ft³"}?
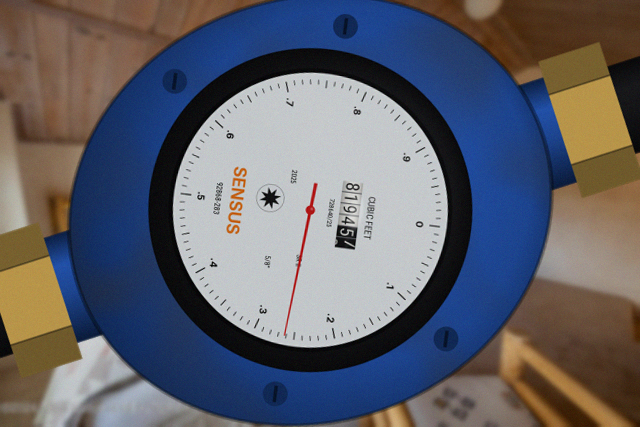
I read {"value": 819457.26, "unit": "ft³"}
